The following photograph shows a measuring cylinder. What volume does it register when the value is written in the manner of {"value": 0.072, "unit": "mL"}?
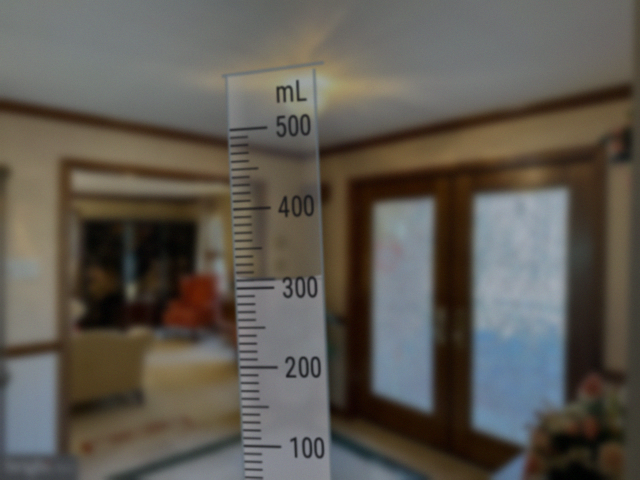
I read {"value": 310, "unit": "mL"}
